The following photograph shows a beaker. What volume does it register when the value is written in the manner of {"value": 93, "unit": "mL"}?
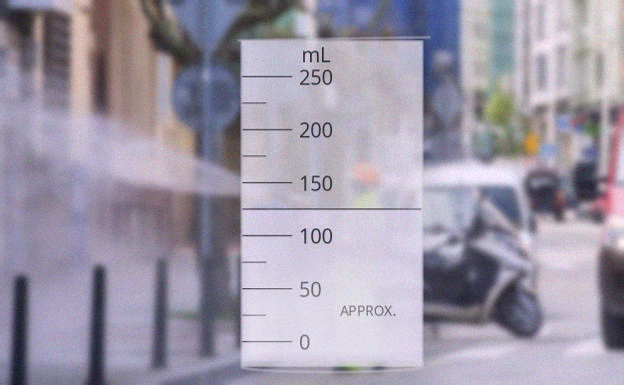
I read {"value": 125, "unit": "mL"}
